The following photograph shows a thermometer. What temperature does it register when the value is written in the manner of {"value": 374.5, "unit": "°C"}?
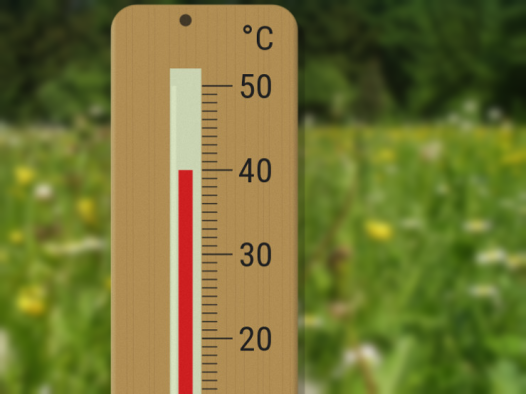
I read {"value": 40, "unit": "°C"}
